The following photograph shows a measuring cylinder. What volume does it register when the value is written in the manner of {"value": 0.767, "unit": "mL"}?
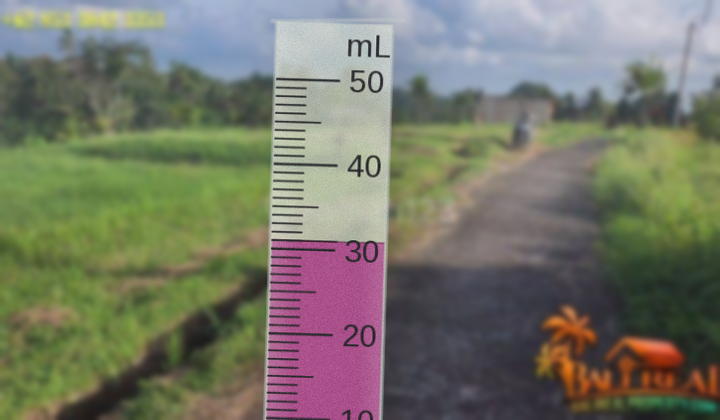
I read {"value": 31, "unit": "mL"}
